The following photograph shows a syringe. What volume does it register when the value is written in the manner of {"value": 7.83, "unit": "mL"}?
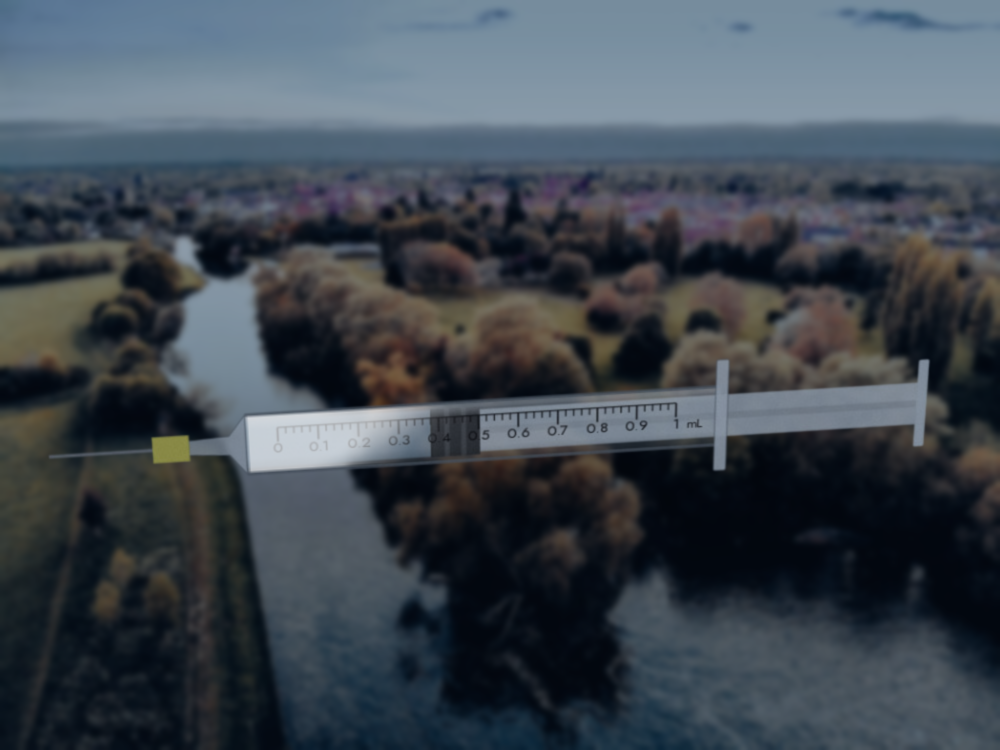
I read {"value": 0.38, "unit": "mL"}
